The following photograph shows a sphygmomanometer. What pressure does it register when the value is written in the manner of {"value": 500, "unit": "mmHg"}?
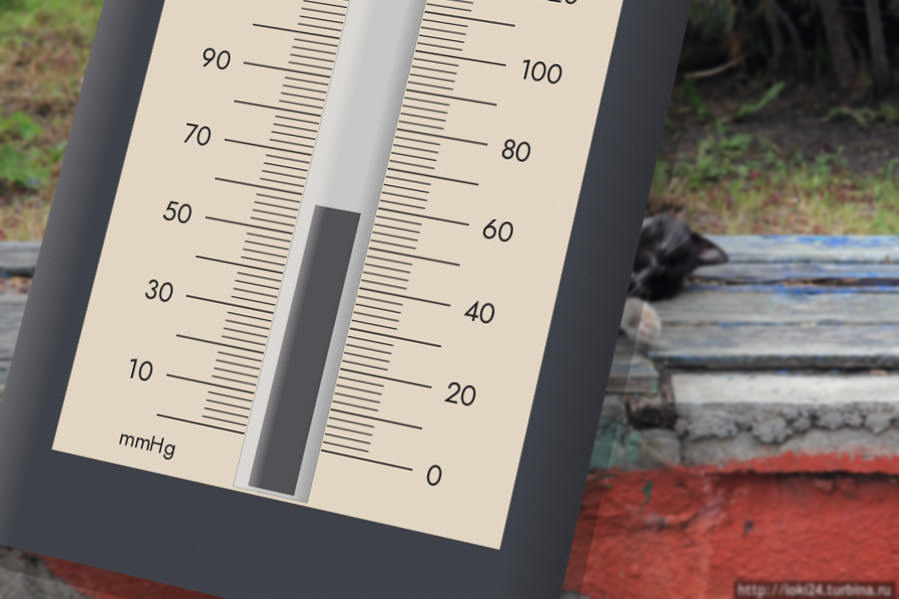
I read {"value": 58, "unit": "mmHg"}
